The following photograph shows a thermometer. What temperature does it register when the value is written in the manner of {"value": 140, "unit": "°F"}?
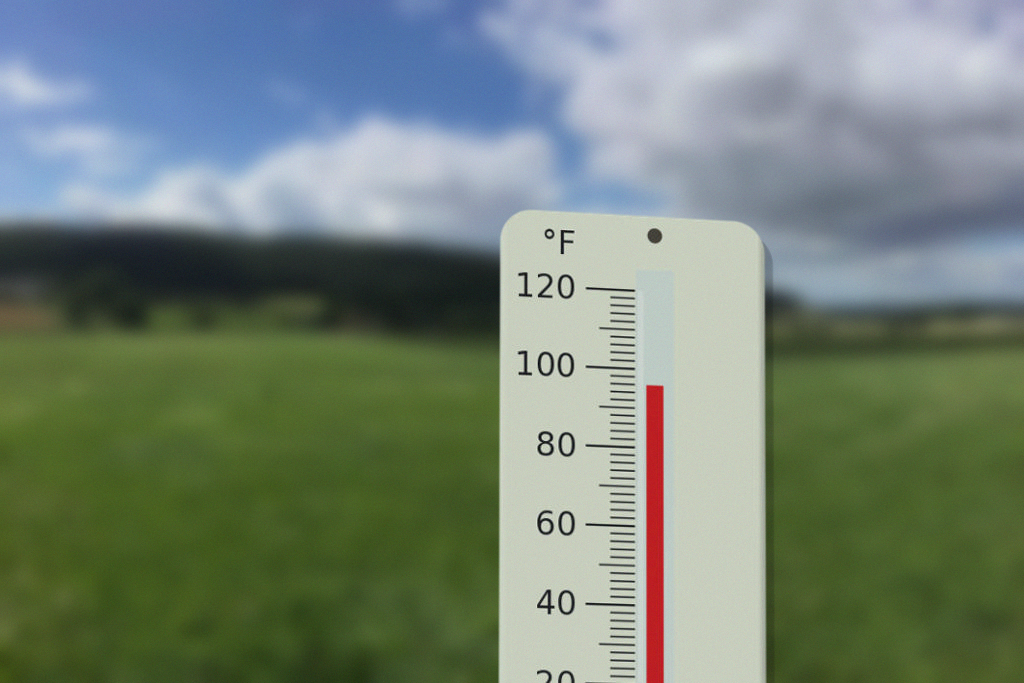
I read {"value": 96, "unit": "°F"}
